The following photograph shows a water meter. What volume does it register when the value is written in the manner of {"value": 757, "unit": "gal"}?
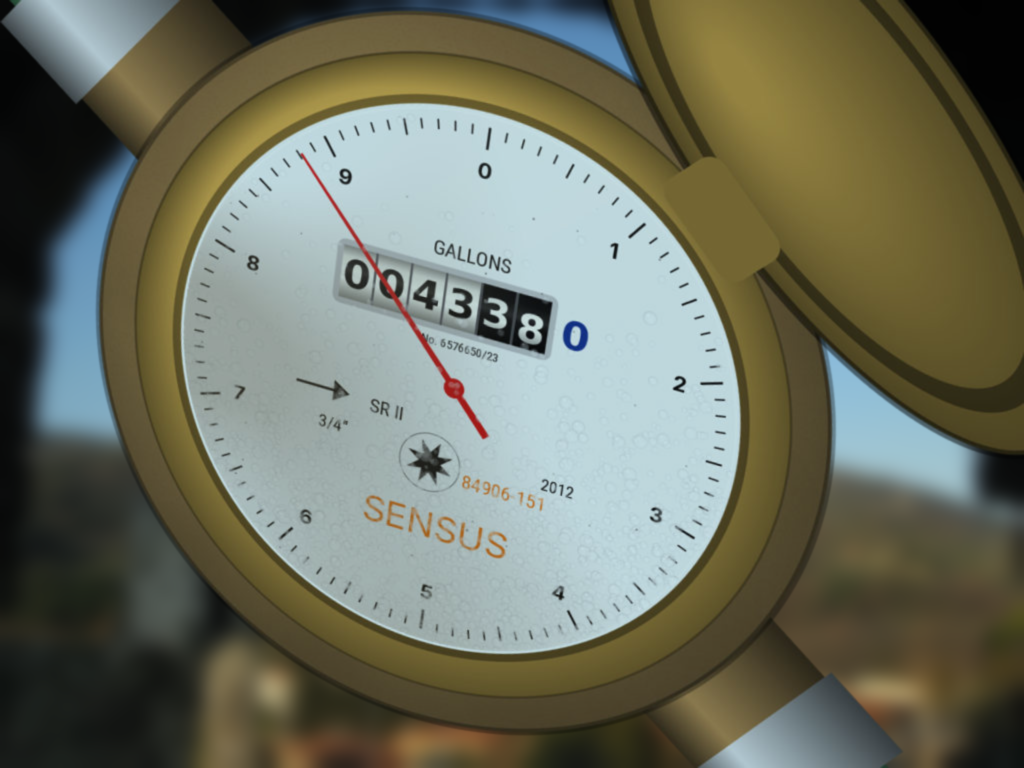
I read {"value": 43378.8, "unit": "gal"}
